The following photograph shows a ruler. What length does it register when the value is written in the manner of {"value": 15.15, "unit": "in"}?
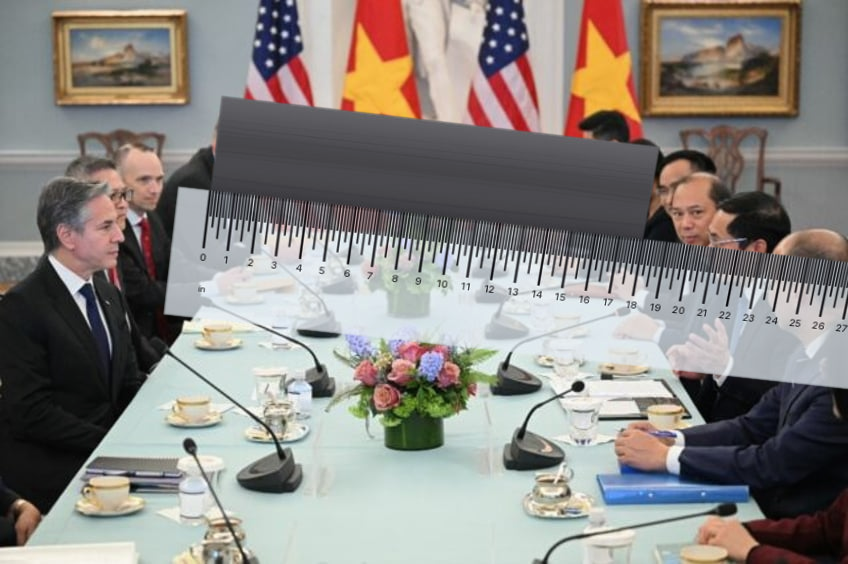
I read {"value": 18, "unit": "in"}
